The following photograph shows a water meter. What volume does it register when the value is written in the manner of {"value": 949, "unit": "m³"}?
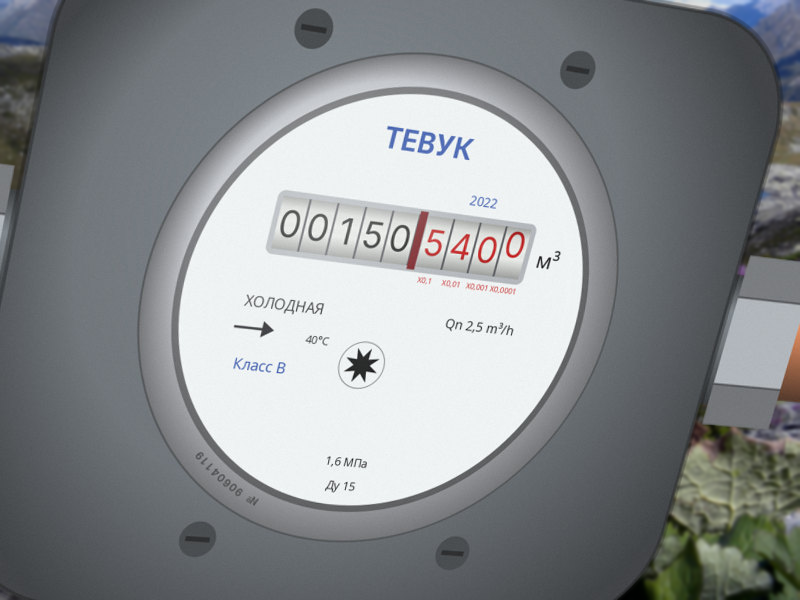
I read {"value": 150.5400, "unit": "m³"}
